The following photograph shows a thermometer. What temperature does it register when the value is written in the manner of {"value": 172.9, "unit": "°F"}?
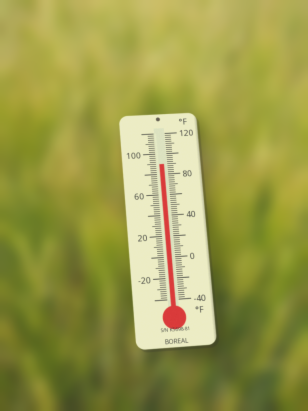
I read {"value": 90, "unit": "°F"}
